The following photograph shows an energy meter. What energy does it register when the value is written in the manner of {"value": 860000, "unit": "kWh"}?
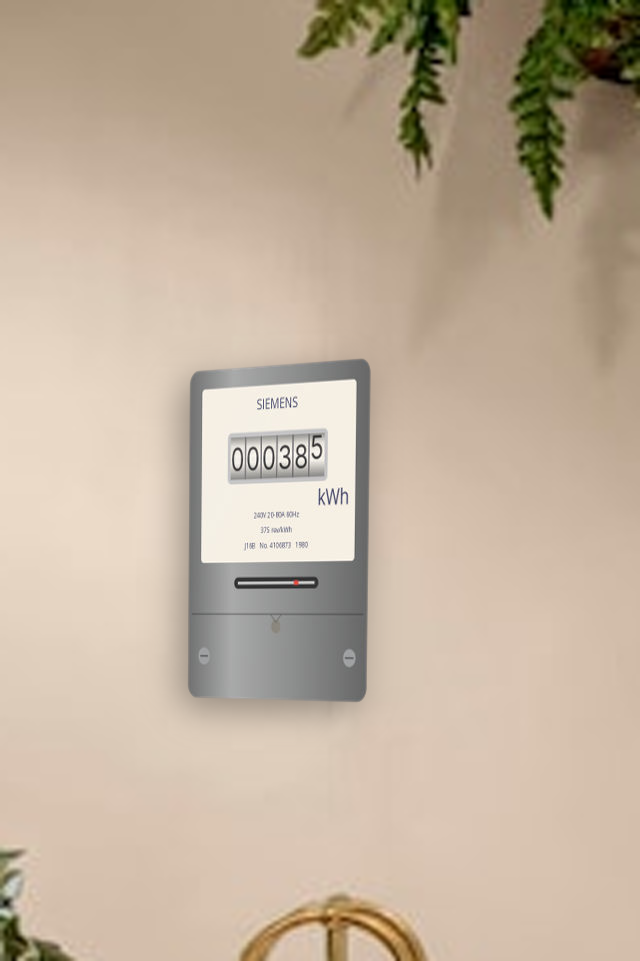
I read {"value": 385, "unit": "kWh"}
